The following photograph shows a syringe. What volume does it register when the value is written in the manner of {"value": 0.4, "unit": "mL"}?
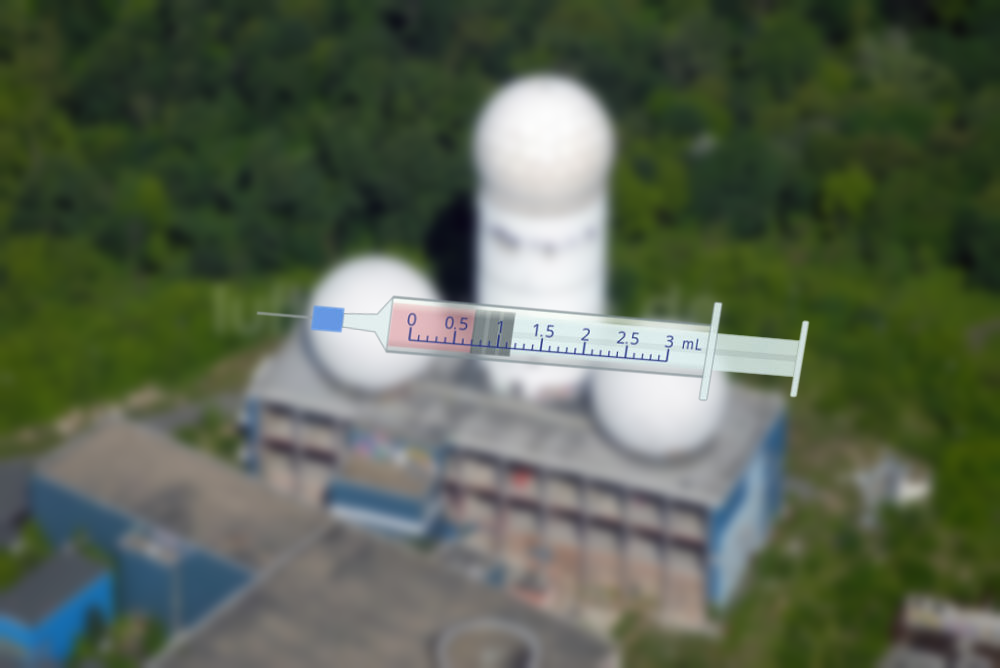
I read {"value": 0.7, "unit": "mL"}
